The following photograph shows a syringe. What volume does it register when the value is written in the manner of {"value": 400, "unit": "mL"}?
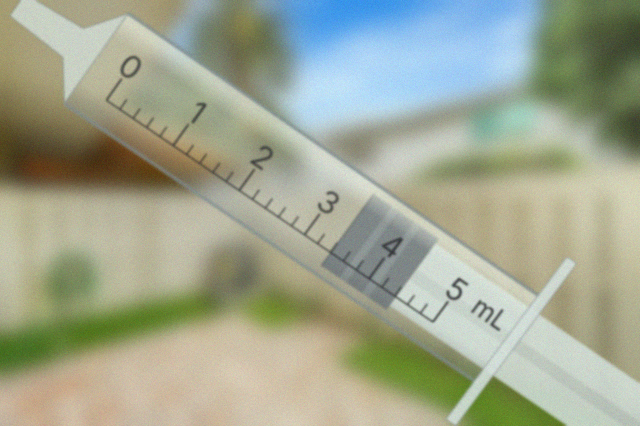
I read {"value": 3.4, "unit": "mL"}
